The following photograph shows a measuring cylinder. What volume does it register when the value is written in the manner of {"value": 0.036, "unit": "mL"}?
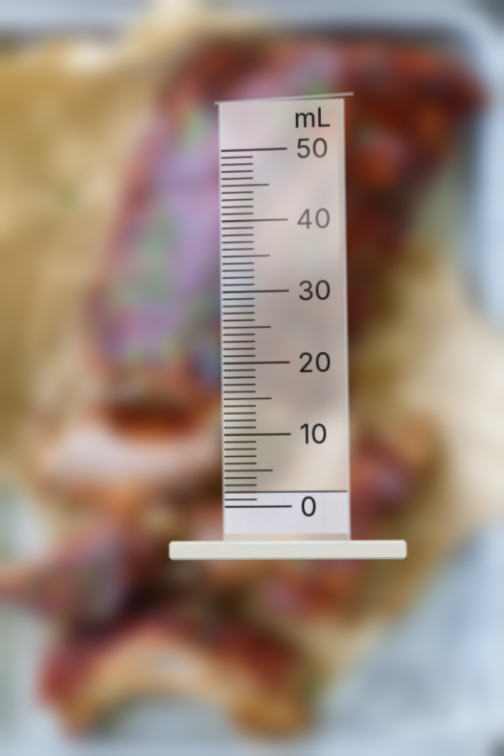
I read {"value": 2, "unit": "mL"}
